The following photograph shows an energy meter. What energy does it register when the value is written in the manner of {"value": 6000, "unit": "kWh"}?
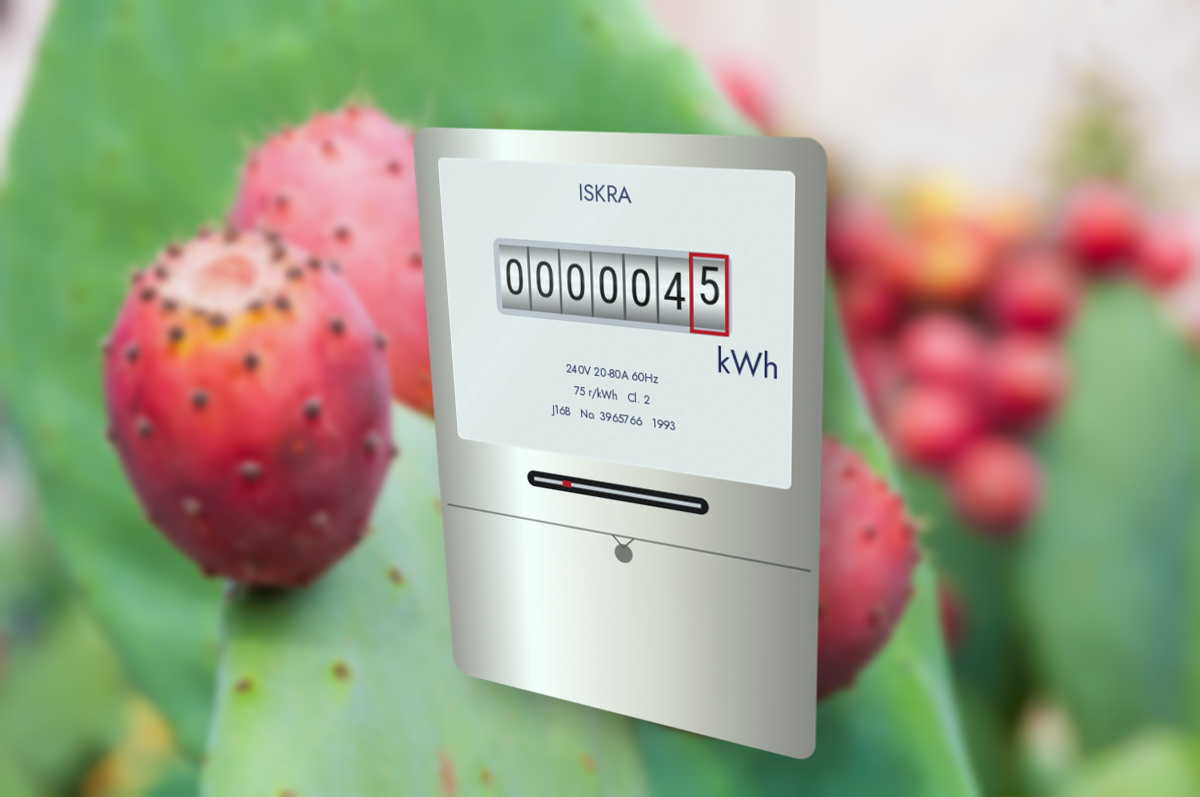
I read {"value": 4.5, "unit": "kWh"}
